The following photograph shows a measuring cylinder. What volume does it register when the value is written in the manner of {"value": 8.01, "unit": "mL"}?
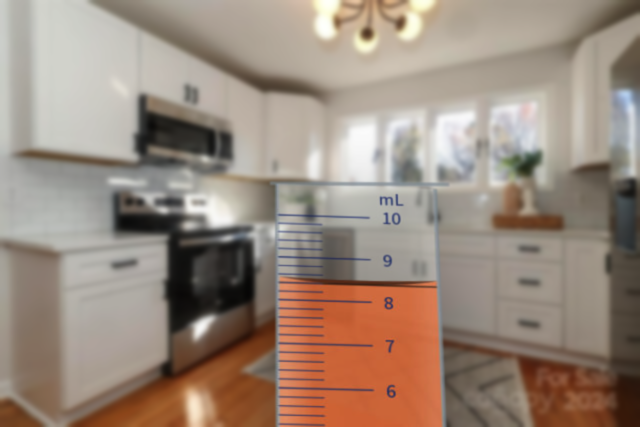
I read {"value": 8.4, "unit": "mL"}
